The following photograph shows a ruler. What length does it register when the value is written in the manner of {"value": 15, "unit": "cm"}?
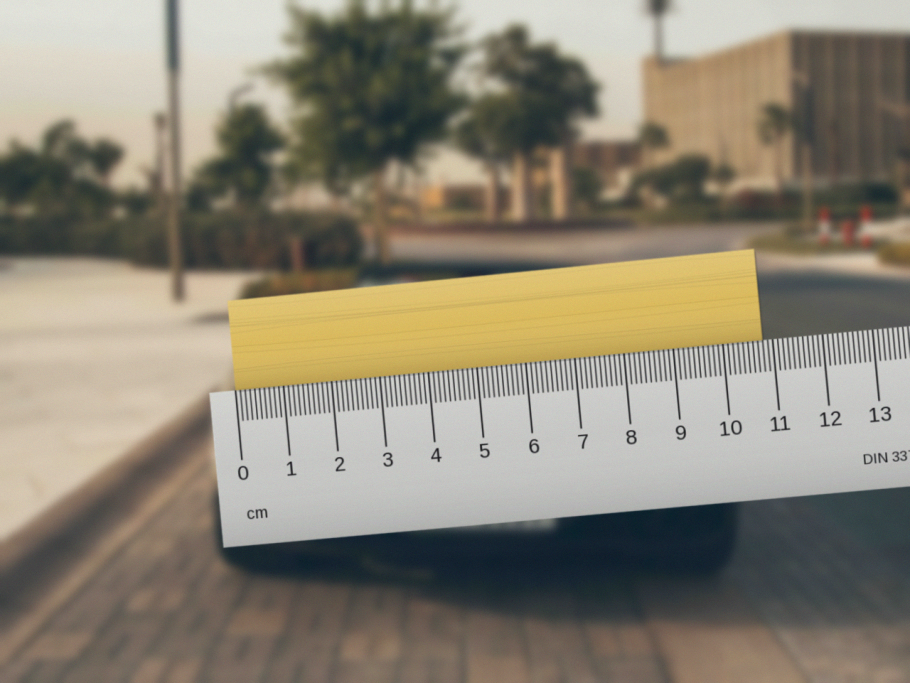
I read {"value": 10.8, "unit": "cm"}
